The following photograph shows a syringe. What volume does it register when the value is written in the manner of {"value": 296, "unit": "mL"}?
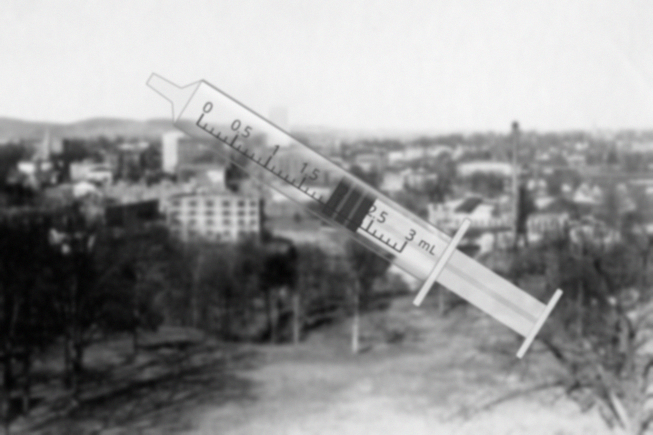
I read {"value": 1.9, "unit": "mL"}
